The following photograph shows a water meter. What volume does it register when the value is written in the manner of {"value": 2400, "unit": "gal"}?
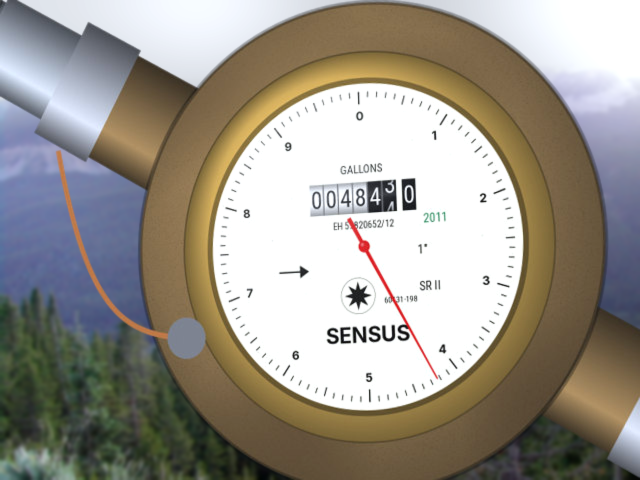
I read {"value": 48434.2, "unit": "gal"}
